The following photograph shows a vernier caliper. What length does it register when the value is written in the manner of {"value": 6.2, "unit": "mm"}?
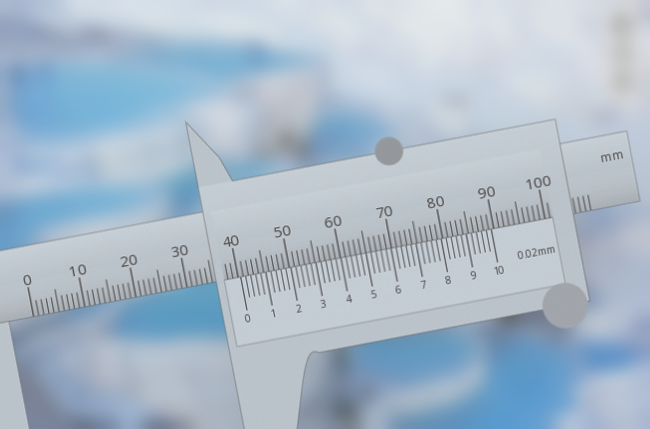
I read {"value": 40.5, "unit": "mm"}
